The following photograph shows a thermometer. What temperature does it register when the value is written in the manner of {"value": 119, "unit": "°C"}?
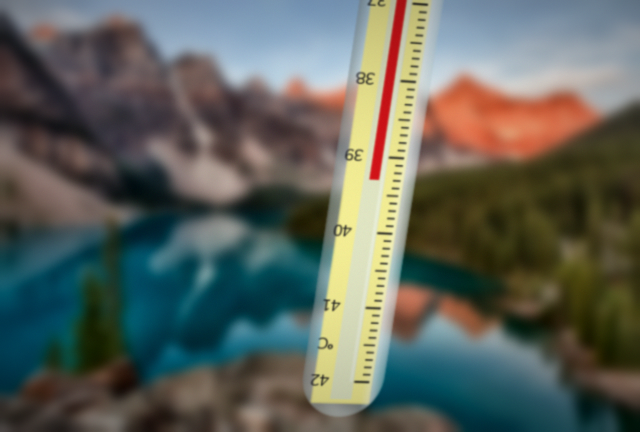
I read {"value": 39.3, "unit": "°C"}
